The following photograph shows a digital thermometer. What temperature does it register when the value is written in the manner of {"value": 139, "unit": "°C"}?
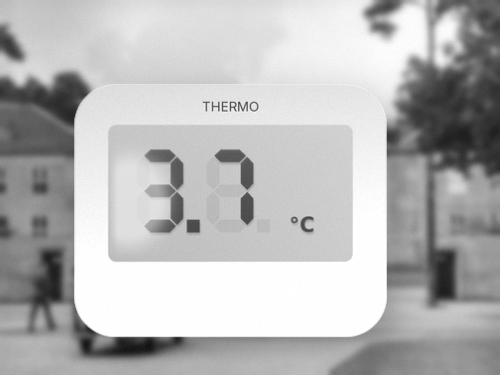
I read {"value": 3.7, "unit": "°C"}
